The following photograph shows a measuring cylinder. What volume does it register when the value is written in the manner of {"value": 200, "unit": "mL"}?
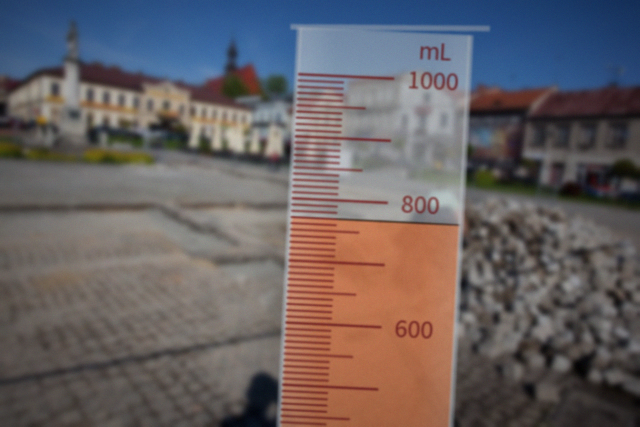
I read {"value": 770, "unit": "mL"}
